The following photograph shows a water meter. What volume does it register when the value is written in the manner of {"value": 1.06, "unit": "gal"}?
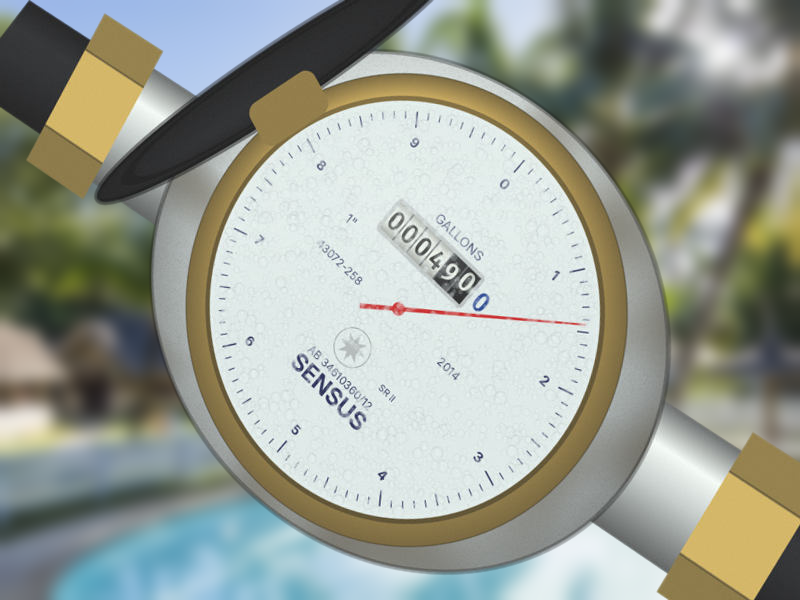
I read {"value": 4901.4, "unit": "gal"}
